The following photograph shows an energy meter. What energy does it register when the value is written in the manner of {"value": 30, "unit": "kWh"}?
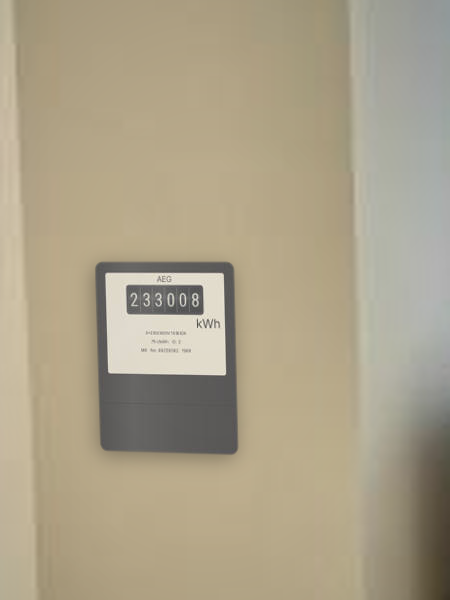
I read {"value": 233008, "unit": "kWh"}
